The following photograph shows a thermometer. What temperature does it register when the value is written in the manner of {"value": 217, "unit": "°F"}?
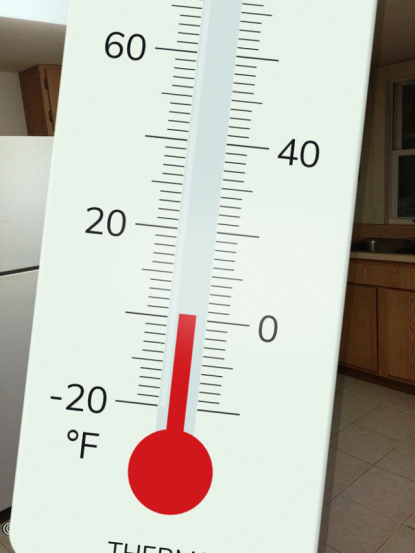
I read {"value": 1, "unit": "°F"}
